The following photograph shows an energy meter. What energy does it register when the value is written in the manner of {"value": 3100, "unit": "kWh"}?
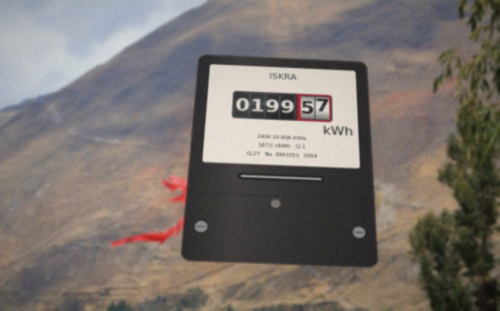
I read {"value": 199.57, "unit": "kWh"}
